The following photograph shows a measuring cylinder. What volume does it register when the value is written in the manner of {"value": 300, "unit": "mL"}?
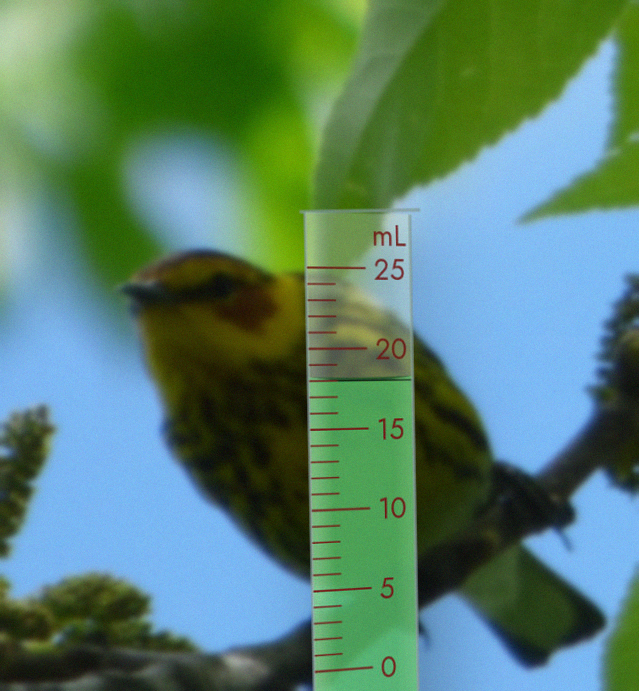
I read {"value": 18, "unit": "mL"}
